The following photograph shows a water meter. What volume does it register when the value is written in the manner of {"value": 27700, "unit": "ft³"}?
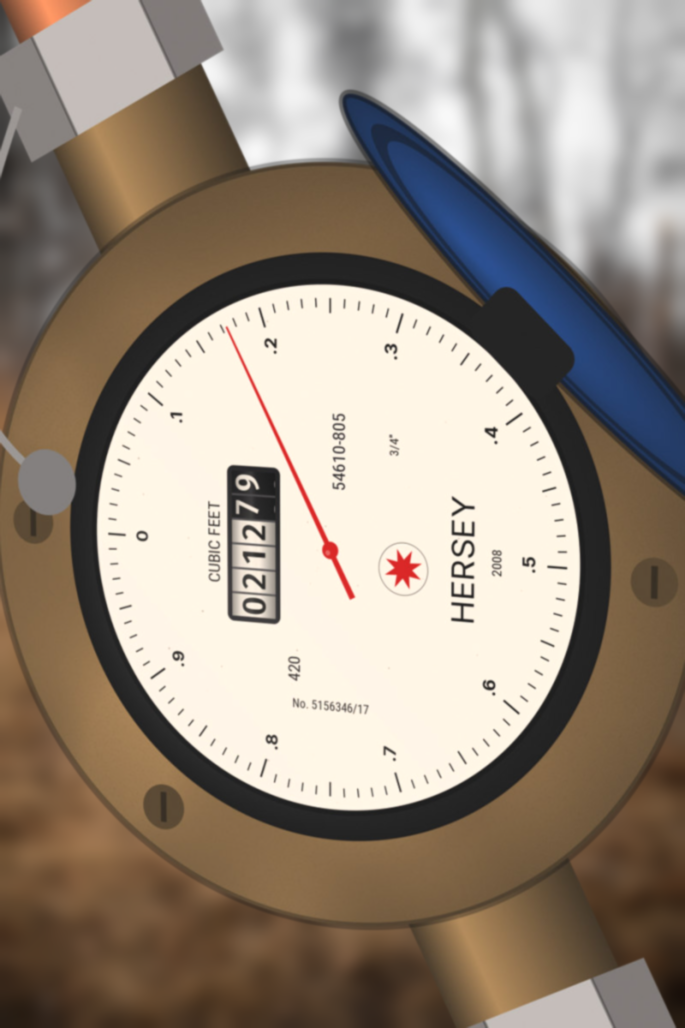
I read {"value": 21279.17, "unit": "ft³"}
